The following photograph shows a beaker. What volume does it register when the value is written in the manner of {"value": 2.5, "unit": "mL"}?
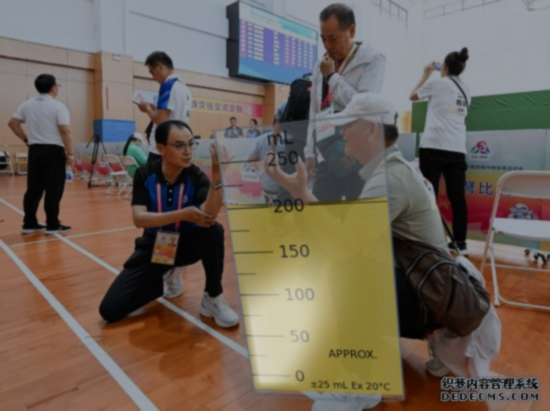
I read {"value": 200, "unit": "mL"}
